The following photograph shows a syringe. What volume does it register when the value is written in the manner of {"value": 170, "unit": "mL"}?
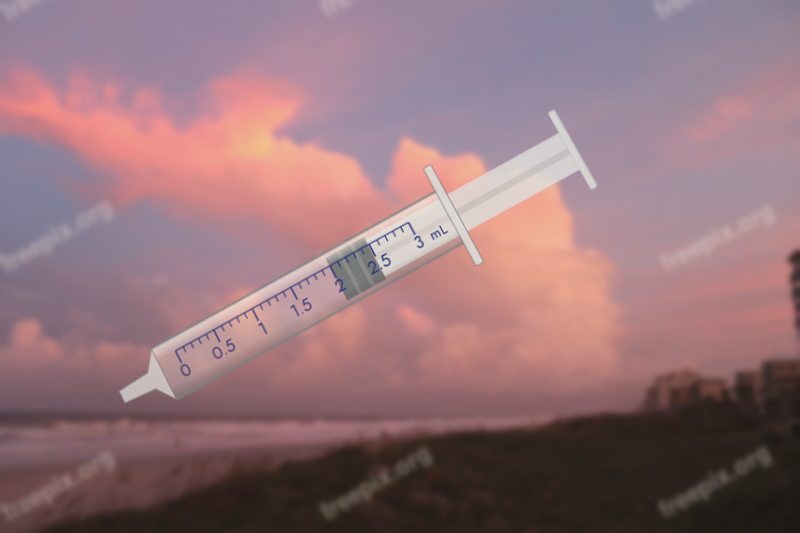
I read {"value": 2, "unit": "mL"}
